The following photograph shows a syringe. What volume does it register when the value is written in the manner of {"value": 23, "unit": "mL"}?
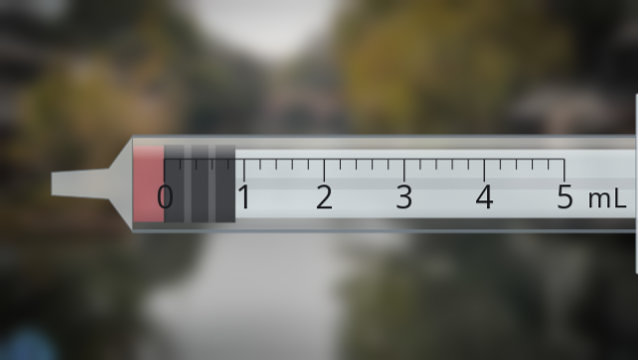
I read {"value": 0, "unit": "mL"}
